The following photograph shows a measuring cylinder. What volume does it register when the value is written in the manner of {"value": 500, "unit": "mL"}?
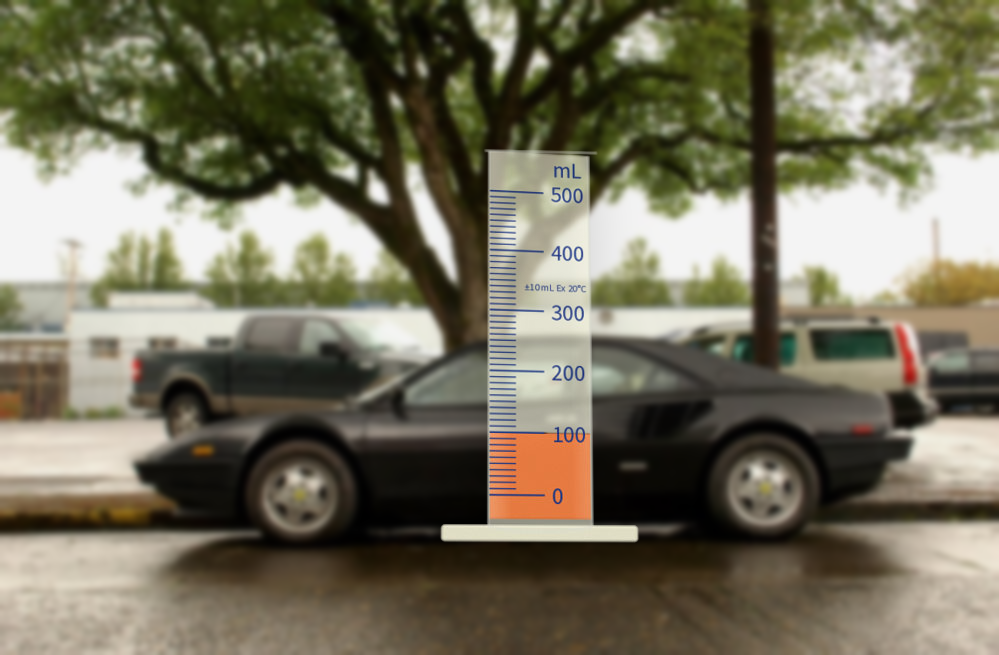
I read {"value": 100, "unit": "mL"}
